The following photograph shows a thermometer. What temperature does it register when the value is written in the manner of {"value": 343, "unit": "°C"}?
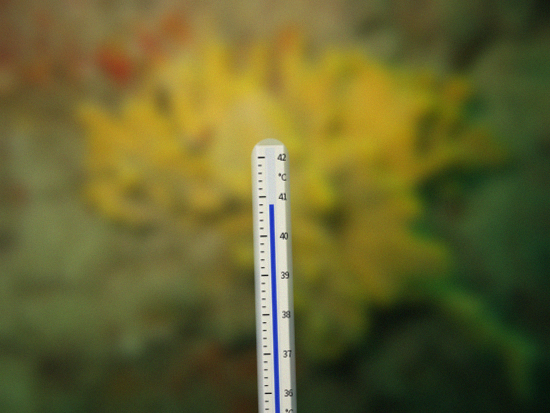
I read {"value": 40.8, "unit": "°C"}
